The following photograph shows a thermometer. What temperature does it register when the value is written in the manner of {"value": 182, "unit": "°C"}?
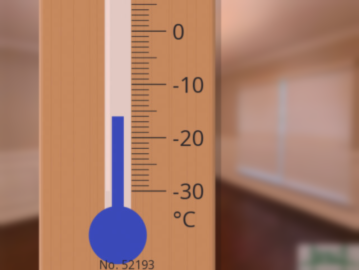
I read {"value": -16, "unit": "°C"}
